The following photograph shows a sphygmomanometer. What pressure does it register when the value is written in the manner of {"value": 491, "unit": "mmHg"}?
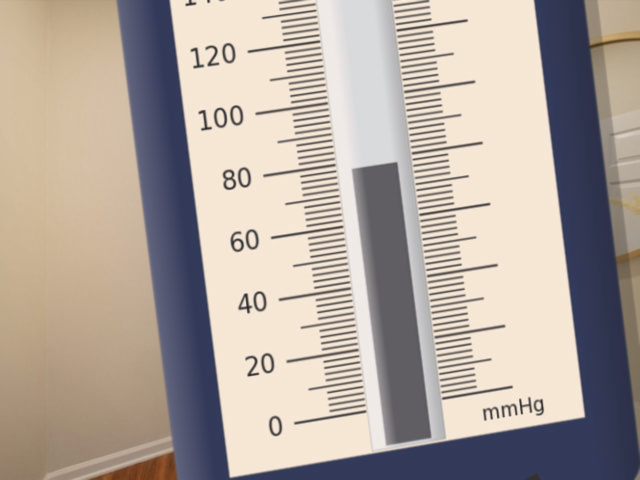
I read {"value": 78, "unit": "mmHg"}
